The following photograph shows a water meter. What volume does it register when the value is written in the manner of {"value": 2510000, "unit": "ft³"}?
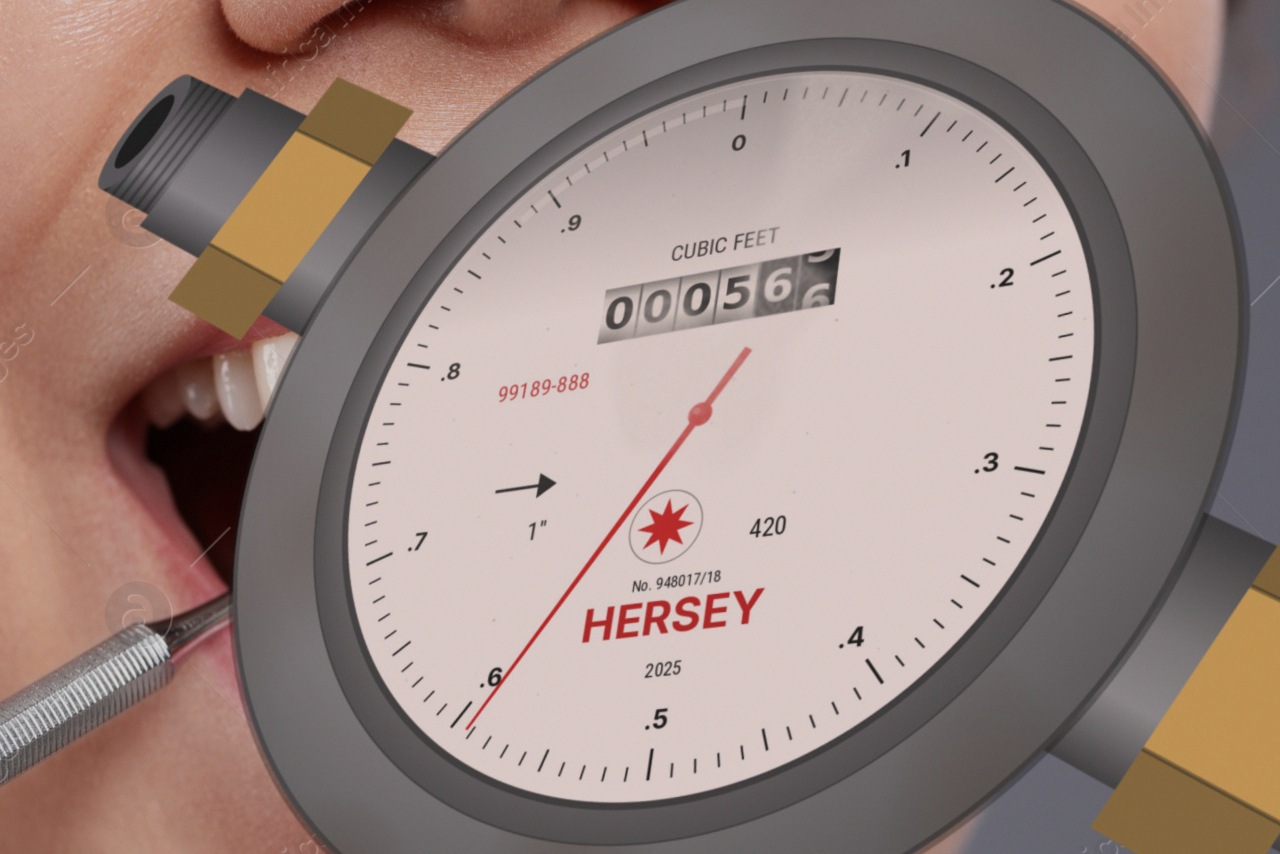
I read {"value": 565.59, "unit": "ft³"}
